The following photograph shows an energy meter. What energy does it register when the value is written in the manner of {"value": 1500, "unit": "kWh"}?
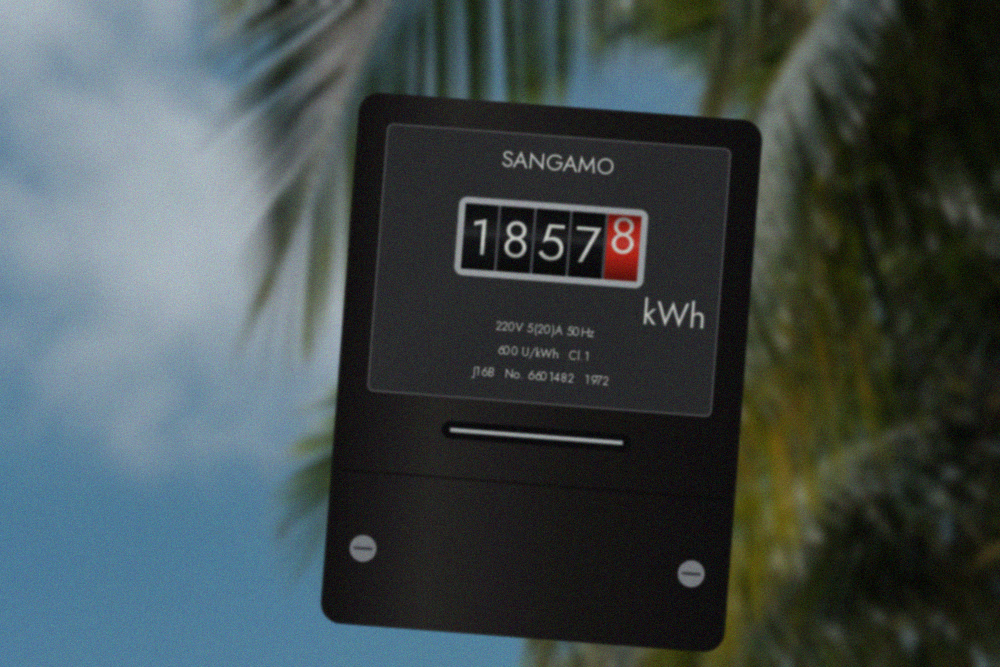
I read {"value": 1857.8, "unit": "kWh"}
